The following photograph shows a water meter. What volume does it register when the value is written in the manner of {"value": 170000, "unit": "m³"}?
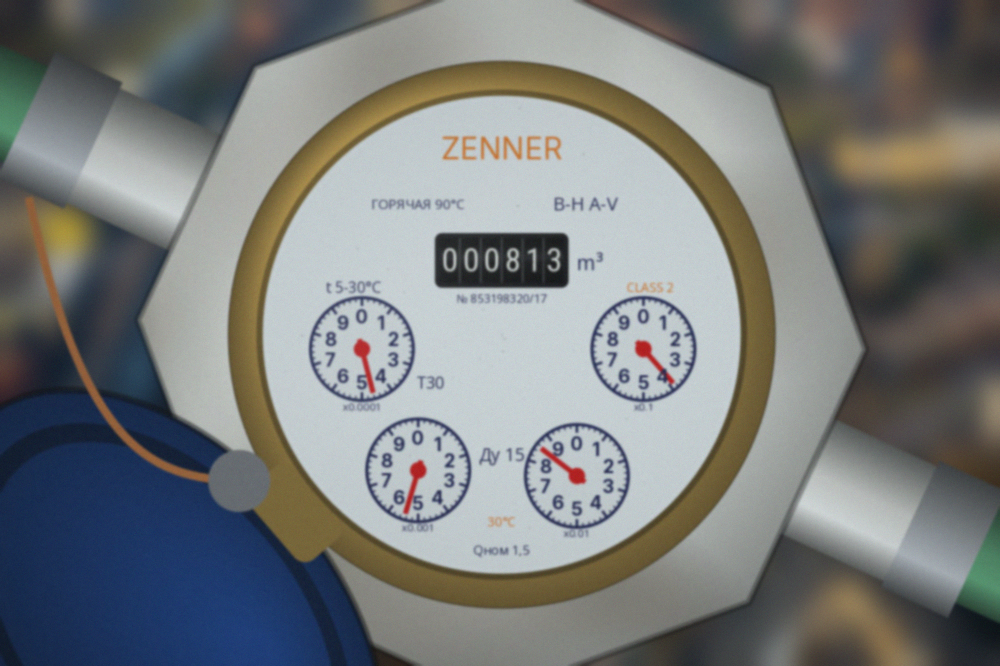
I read {"value": 813.3854, "unit": "m³"}
